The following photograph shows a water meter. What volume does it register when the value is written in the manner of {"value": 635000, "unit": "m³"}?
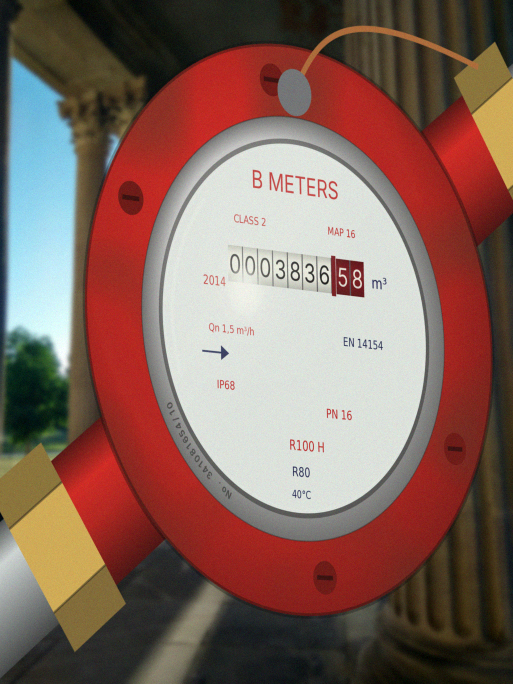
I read {"value": 3836.58, "unit": "m³"}
